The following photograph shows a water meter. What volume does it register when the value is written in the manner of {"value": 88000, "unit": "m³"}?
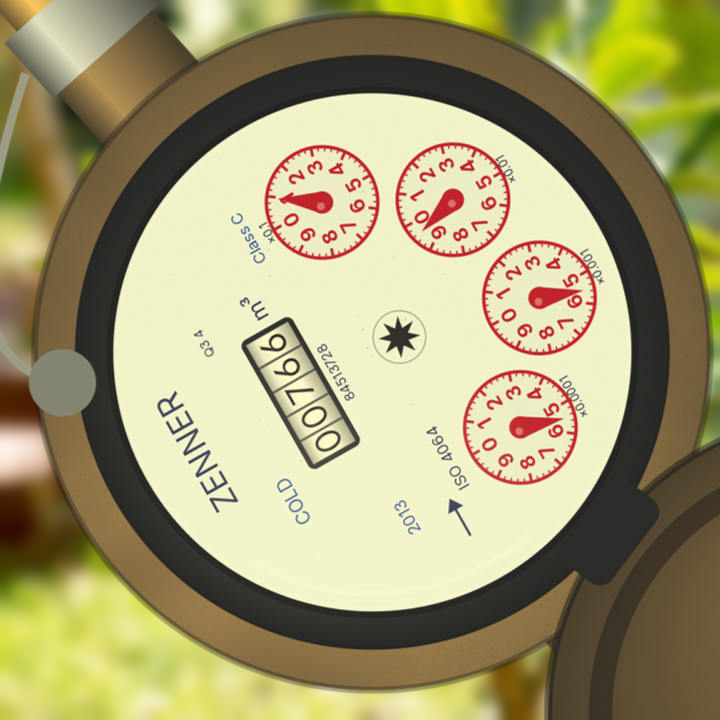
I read {"value": 766.0955, "unit": "m³"}
